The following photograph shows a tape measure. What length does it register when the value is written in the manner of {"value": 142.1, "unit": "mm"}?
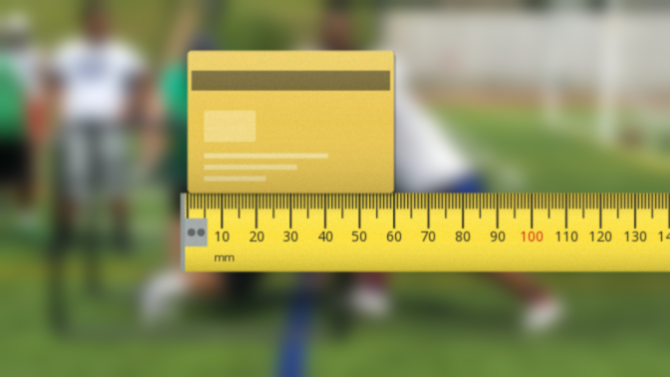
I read {"value": 60, "unit": "mm"}
